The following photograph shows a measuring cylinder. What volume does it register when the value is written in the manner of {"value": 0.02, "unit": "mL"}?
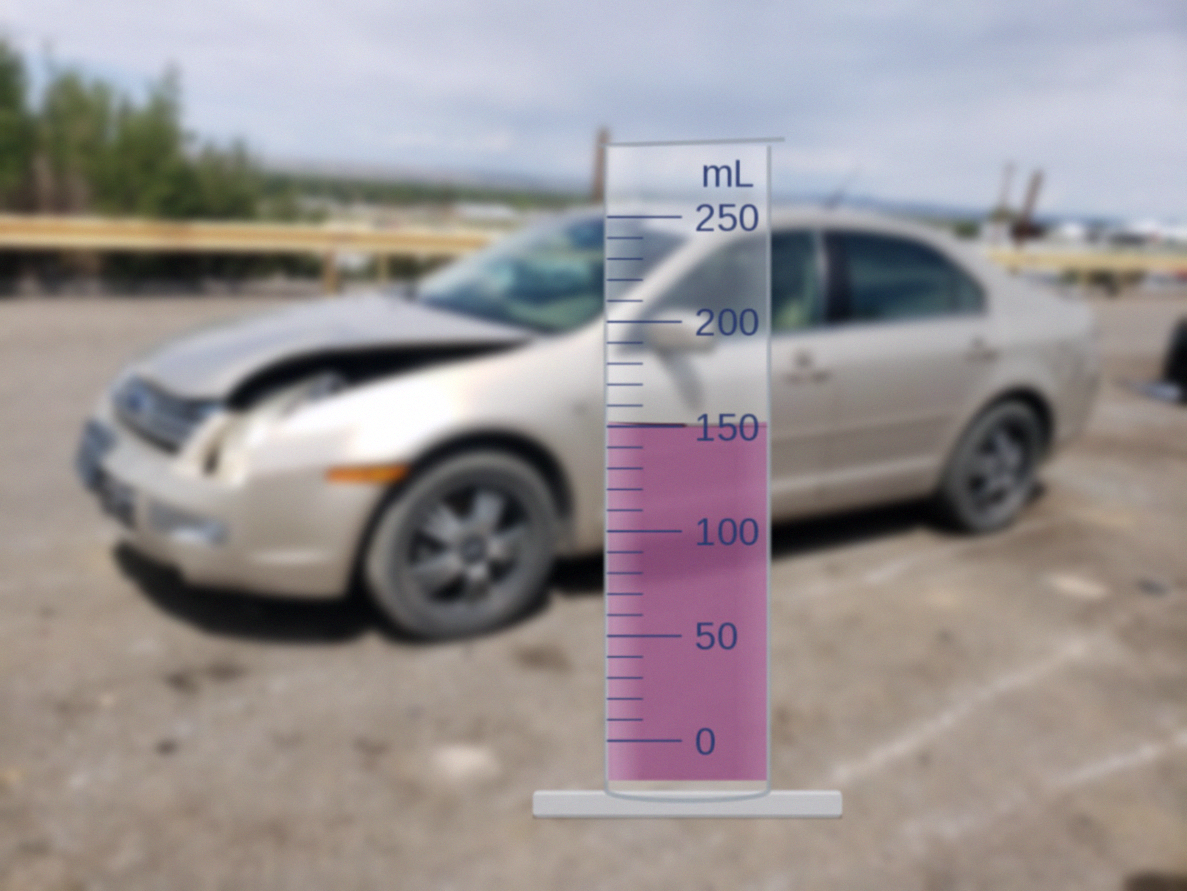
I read {"value": 150, "unit": "mL"}
